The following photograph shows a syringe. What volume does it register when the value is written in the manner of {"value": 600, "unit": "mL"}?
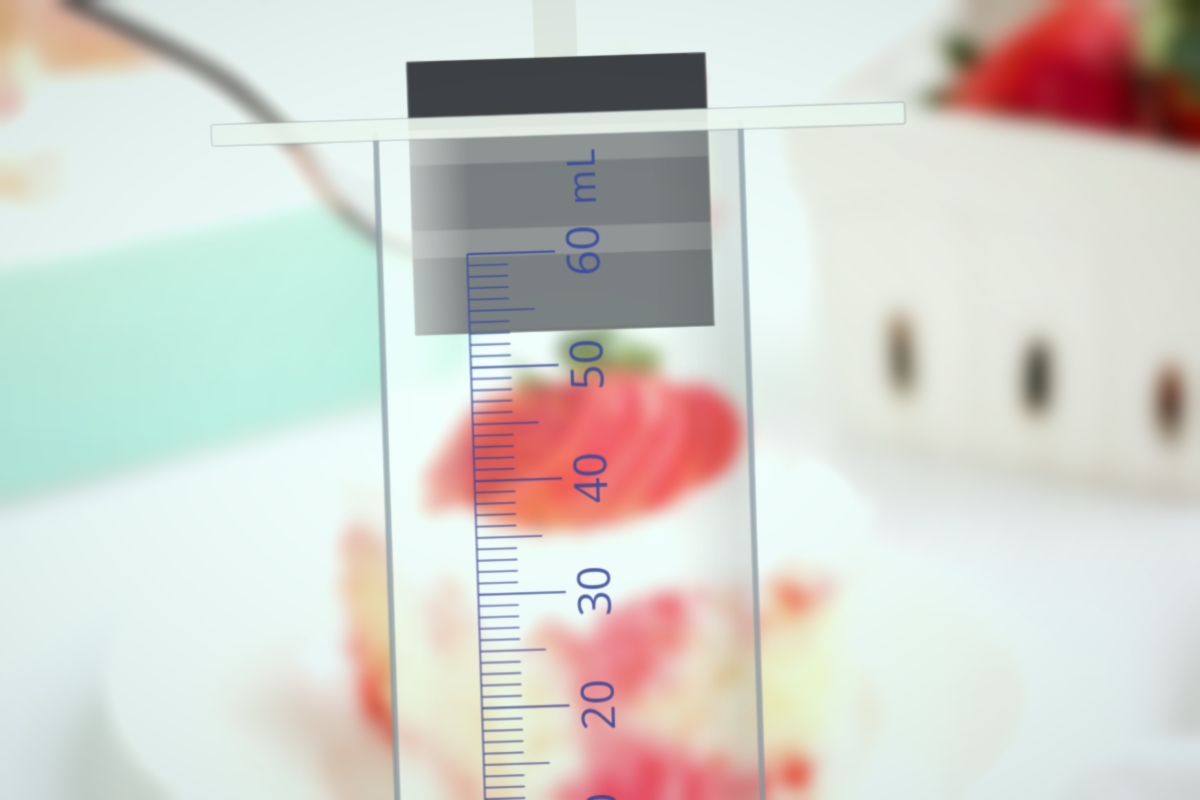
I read {"value": 53, "unit": "mL"}
